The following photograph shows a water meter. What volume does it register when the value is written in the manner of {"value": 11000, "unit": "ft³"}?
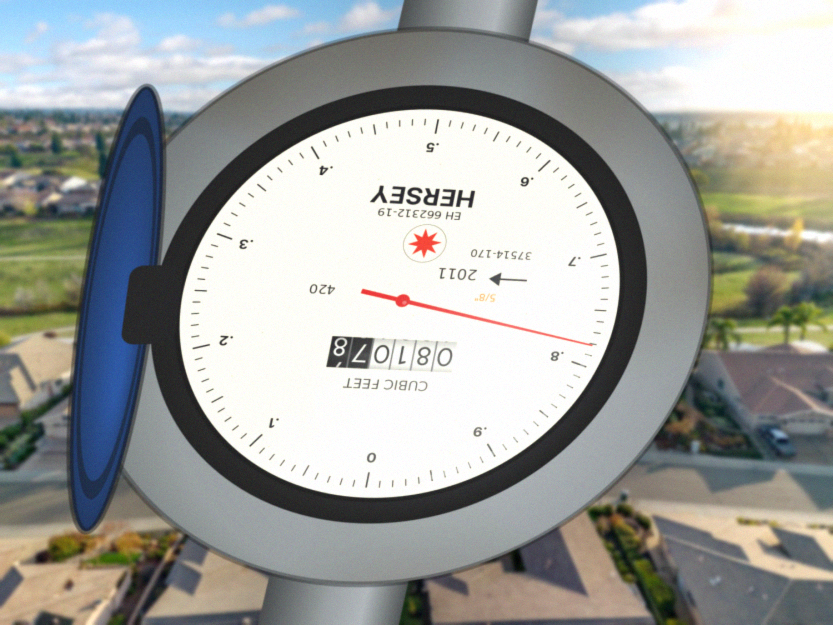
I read {"value": 81077.78, "unit": "ft³"}
